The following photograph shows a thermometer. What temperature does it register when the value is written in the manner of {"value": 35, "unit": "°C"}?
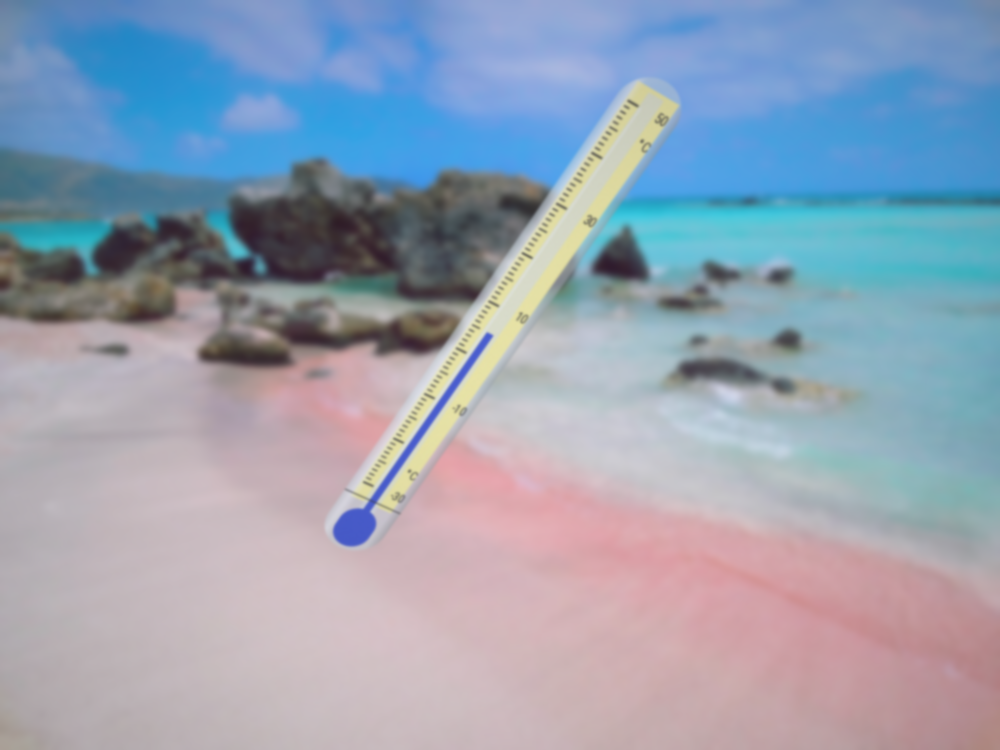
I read {"value": 5, "unit": "°C"}
